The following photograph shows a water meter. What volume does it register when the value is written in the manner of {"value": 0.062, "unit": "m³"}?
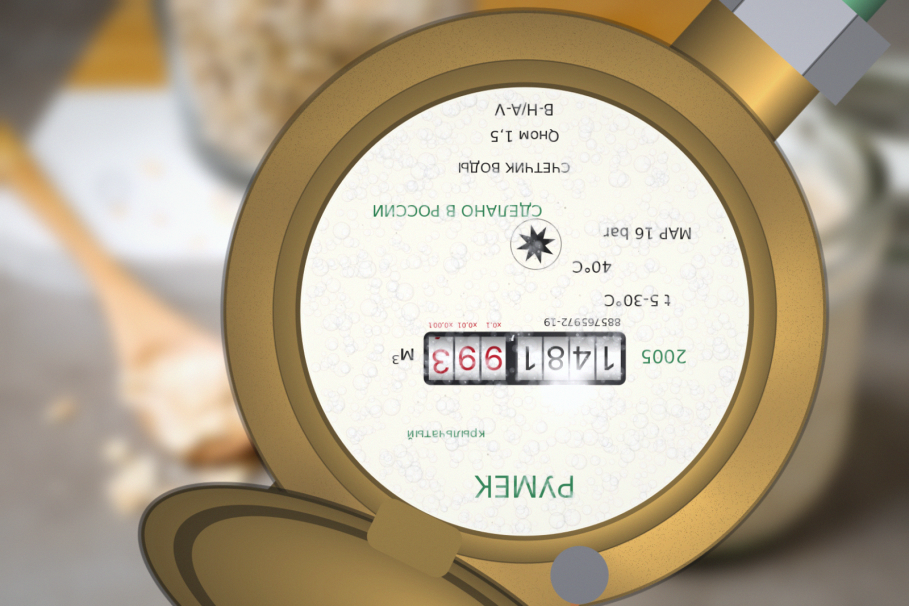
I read {"value": 1481.993, "unit": "m³"}
